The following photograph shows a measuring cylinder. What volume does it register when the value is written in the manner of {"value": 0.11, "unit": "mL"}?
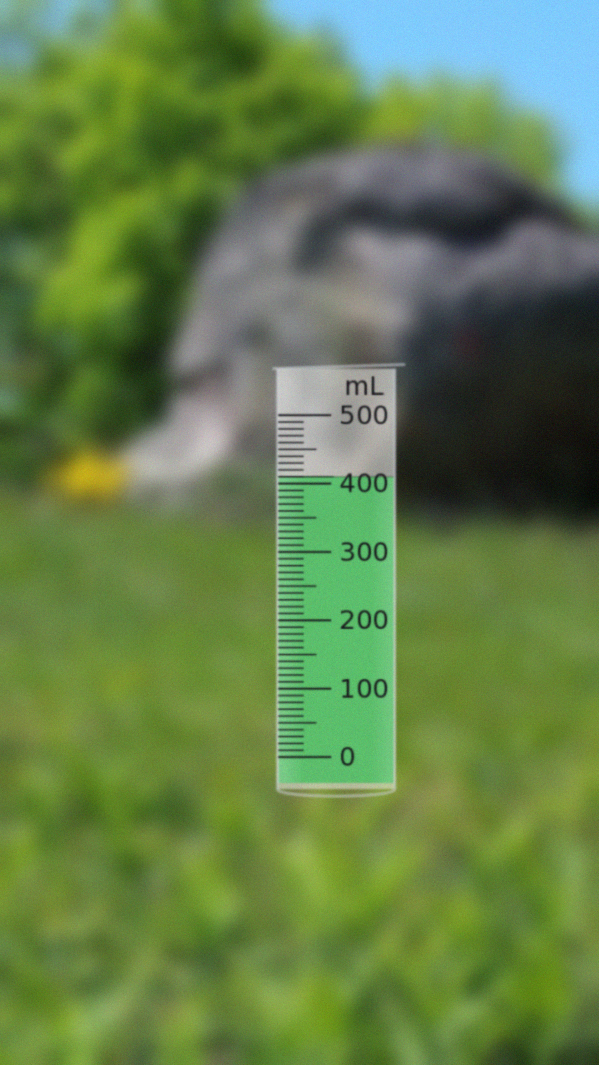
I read {"value": 410, "unit": "mL"}
